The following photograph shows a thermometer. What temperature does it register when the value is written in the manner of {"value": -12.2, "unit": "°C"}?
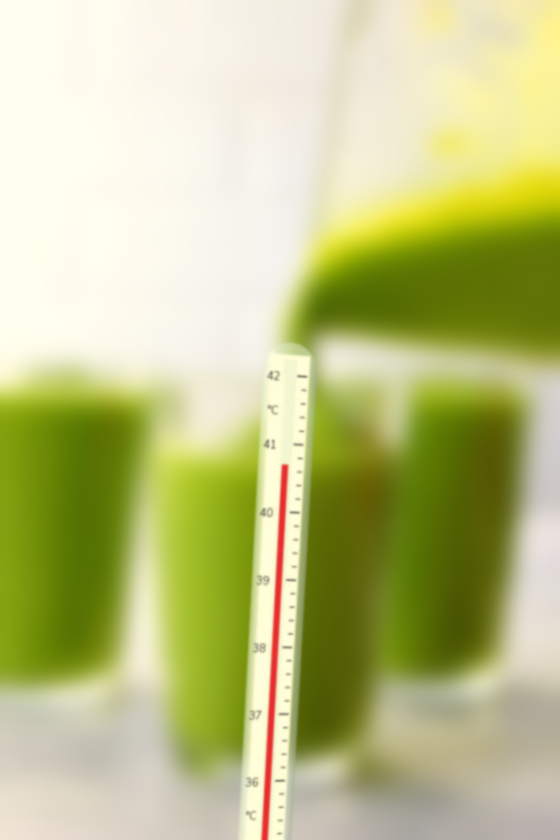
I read {"value": 40.7, "unit": "°C"}
